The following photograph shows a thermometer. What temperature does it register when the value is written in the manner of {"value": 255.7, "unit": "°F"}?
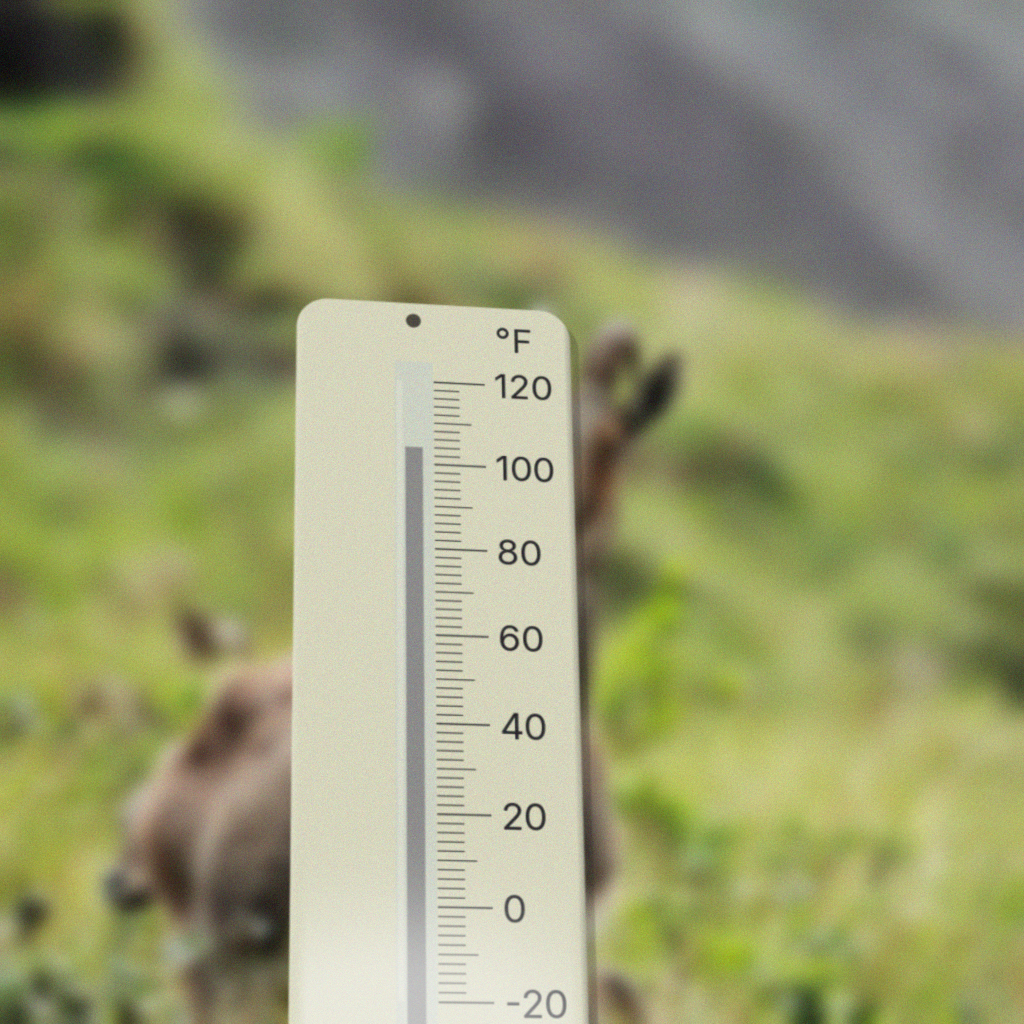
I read {"value": 104, "unit": "°F"}
